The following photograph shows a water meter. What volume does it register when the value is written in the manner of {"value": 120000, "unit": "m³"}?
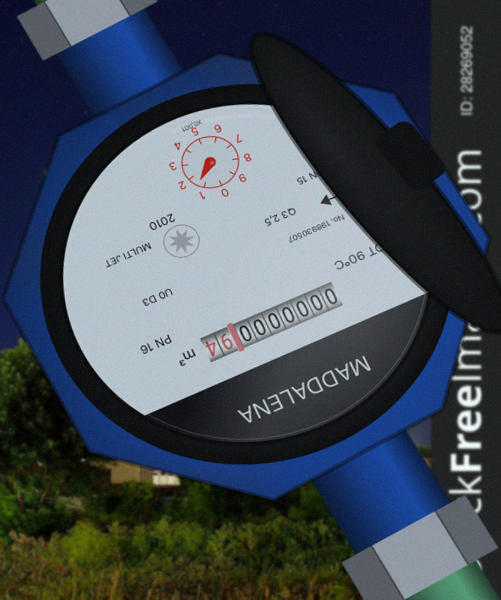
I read {"value": 0.941, "unit": "m³"}
